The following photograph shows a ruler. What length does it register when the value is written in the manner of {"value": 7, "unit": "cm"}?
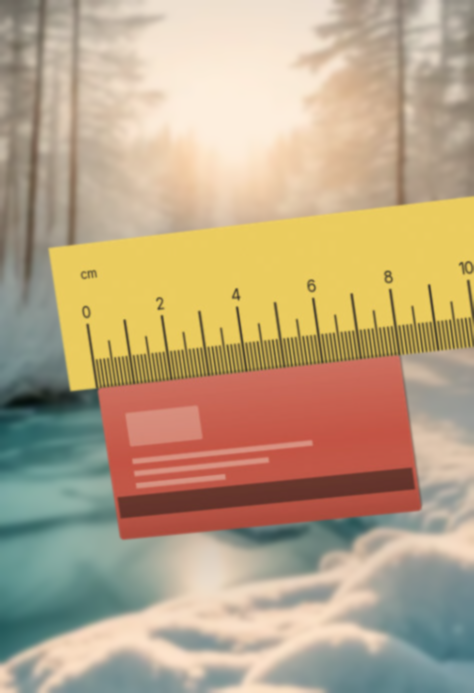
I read {"value": 8, "unit": "cm"}
